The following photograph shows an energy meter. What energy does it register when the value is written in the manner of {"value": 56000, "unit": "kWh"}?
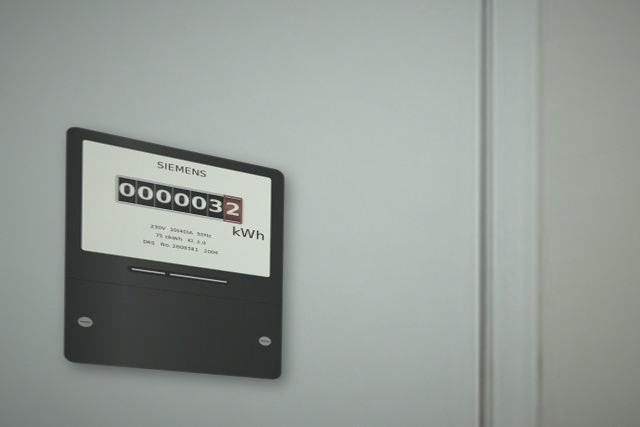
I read {"value": 3.2, "unit": "kWh"}
